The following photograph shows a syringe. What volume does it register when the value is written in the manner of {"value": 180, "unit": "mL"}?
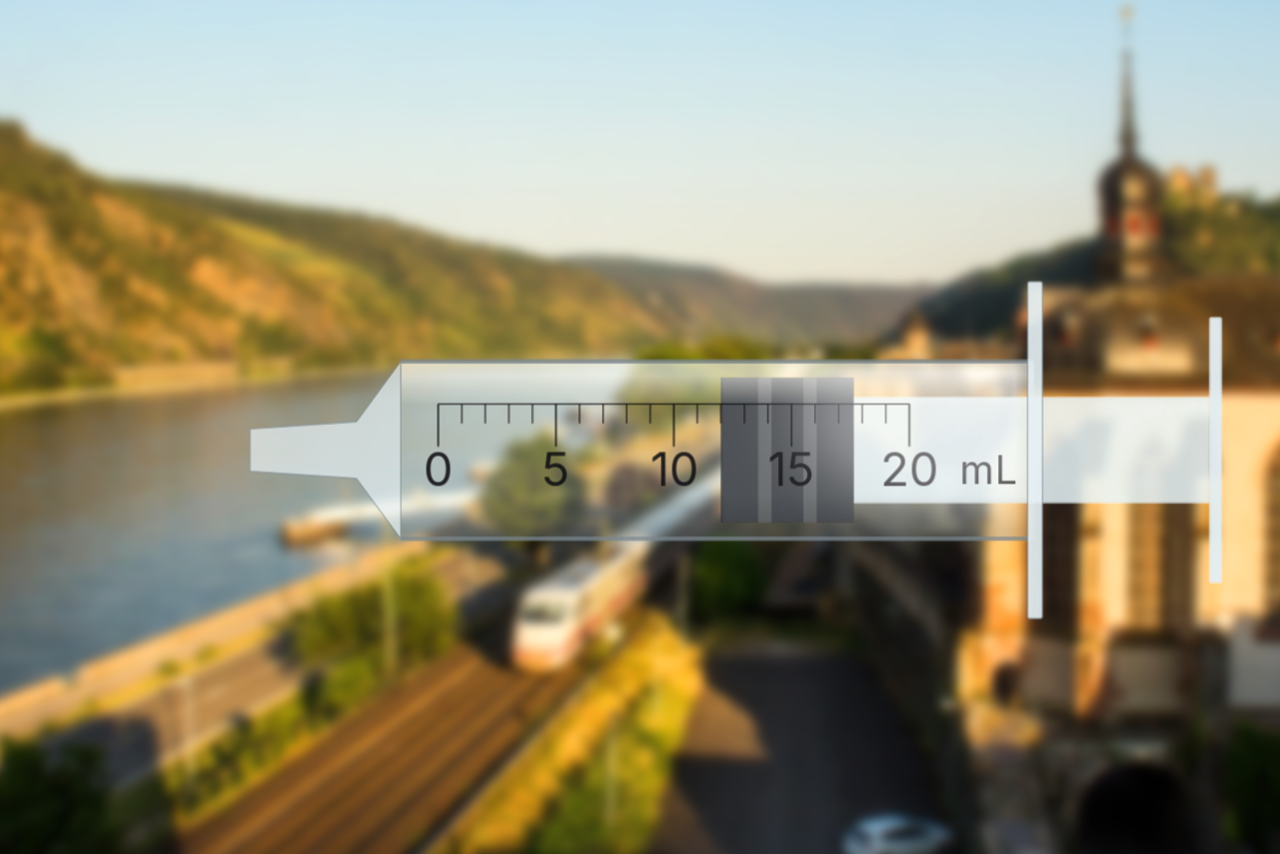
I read {"value": 12, "unit": "mL"}
